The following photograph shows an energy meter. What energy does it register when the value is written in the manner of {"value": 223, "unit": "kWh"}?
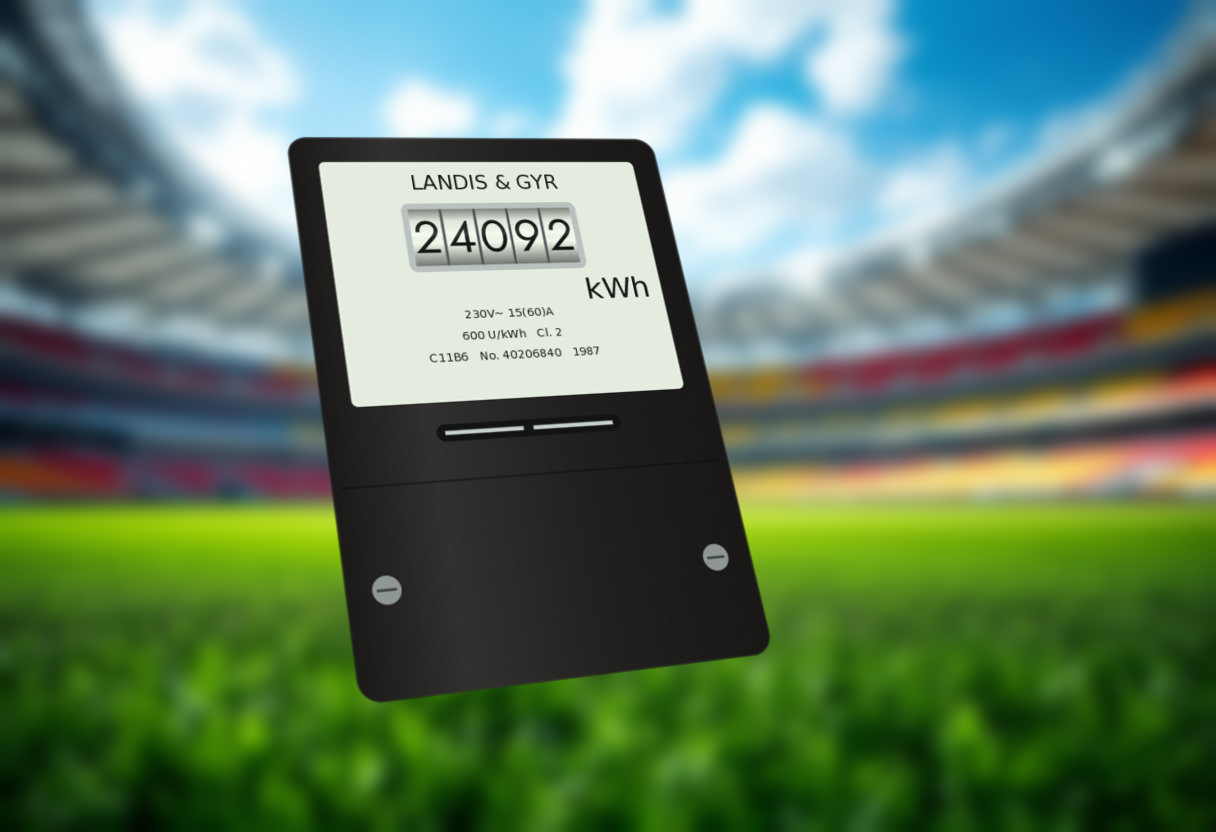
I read {"value": 24092, "unit": "kWh"}
